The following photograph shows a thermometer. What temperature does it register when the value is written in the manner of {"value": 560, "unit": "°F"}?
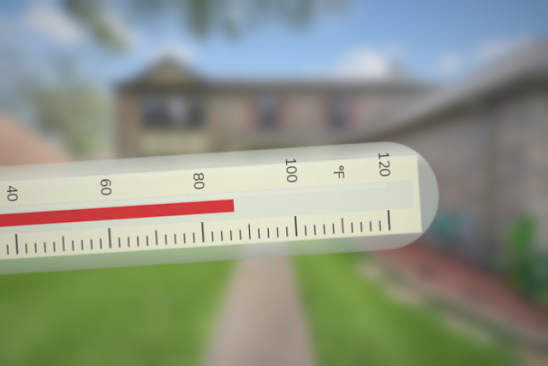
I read {"value": 87, "unit": "°F"}
